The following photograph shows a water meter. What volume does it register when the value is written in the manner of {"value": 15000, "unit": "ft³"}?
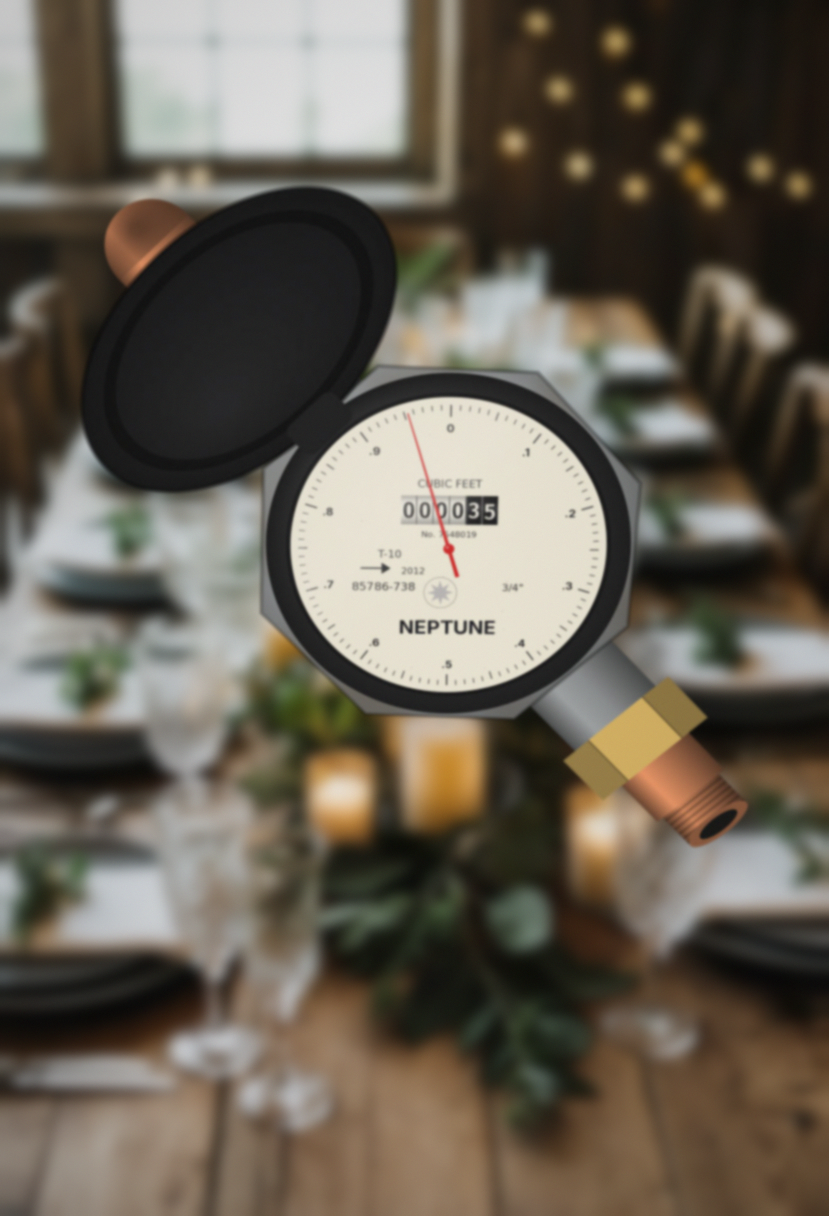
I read {"value": 34.95, "unit": "ft³"}
